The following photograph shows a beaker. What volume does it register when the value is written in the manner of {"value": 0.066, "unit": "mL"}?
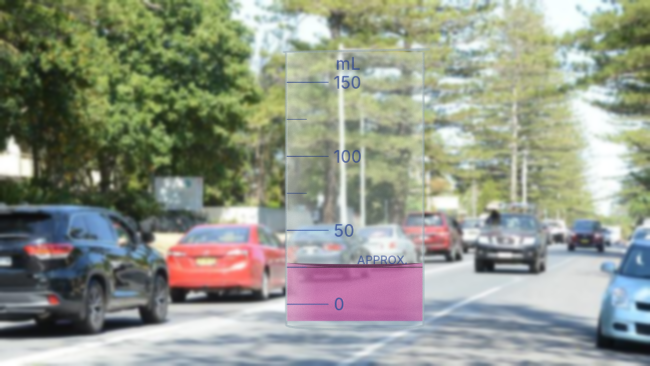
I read {"value": 25, "unit": "mL"}
